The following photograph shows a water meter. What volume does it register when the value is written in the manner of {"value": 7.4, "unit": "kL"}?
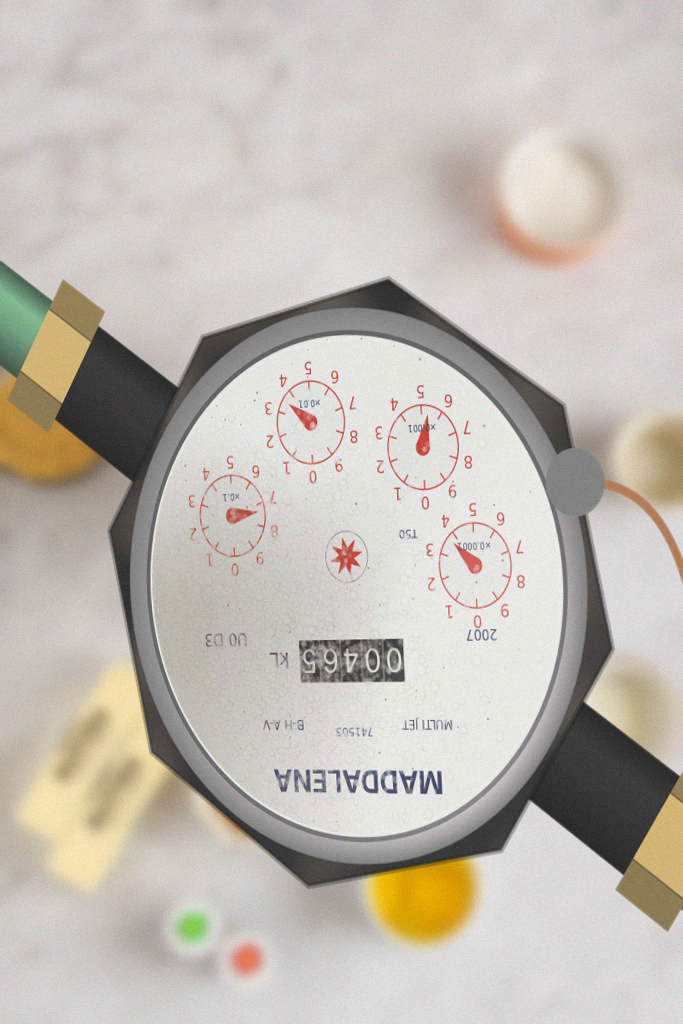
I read {"value": 465.7353, "unit": "kL"}
